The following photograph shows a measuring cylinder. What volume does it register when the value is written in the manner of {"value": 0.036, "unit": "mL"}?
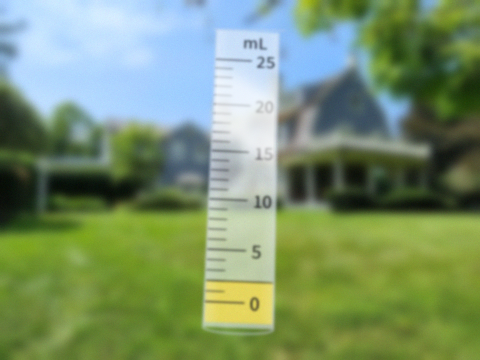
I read {"value": 2, "unit": "mL"}
